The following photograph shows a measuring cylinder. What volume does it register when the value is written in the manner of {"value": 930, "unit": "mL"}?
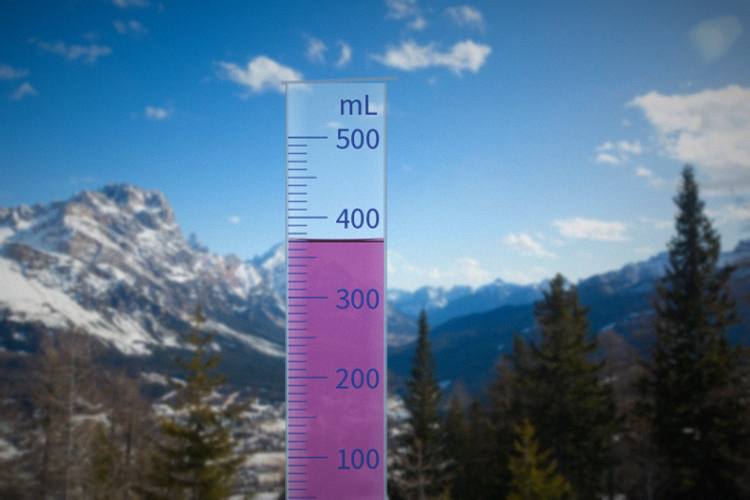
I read {"value": 370, "unit": "mL"}
